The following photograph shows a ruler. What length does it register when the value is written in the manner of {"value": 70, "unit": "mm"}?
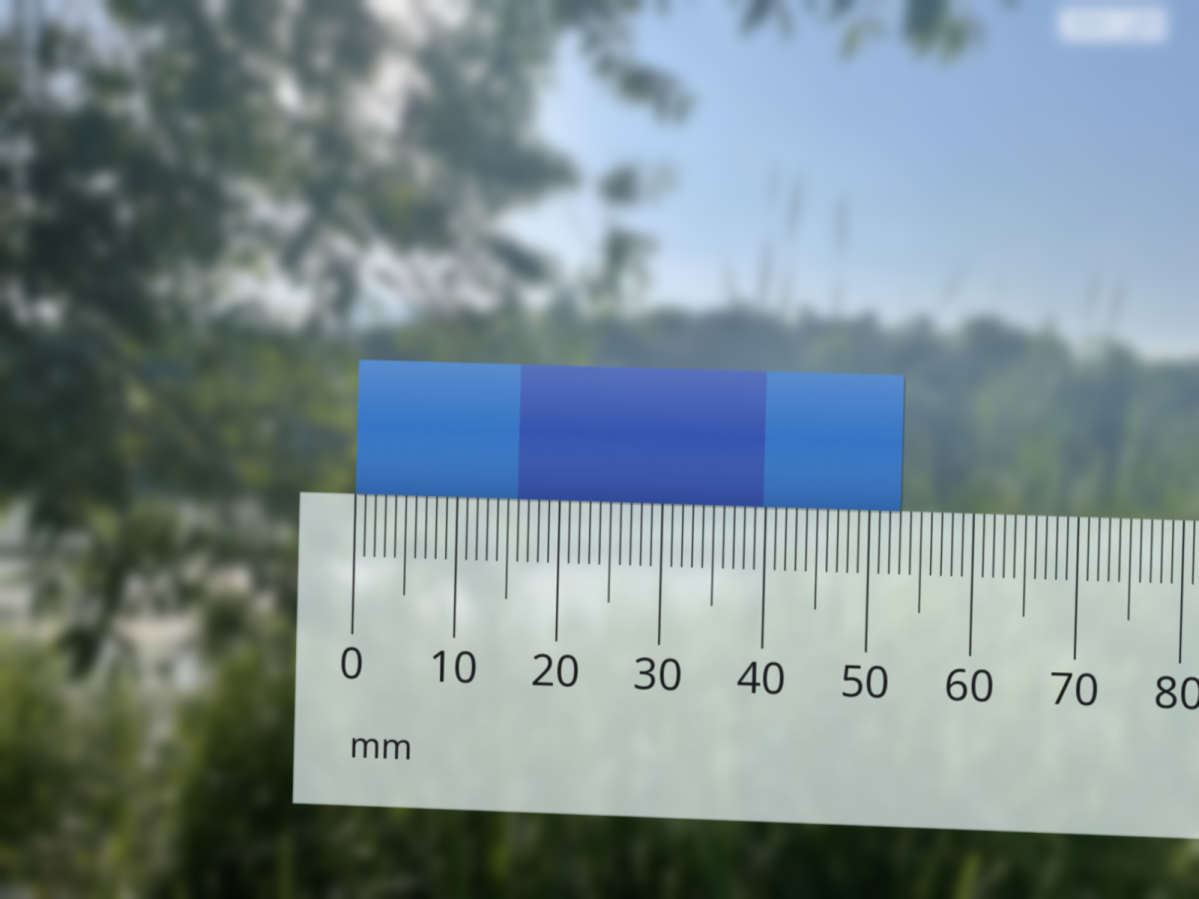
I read {"value": 53, "unit": "mm"}
